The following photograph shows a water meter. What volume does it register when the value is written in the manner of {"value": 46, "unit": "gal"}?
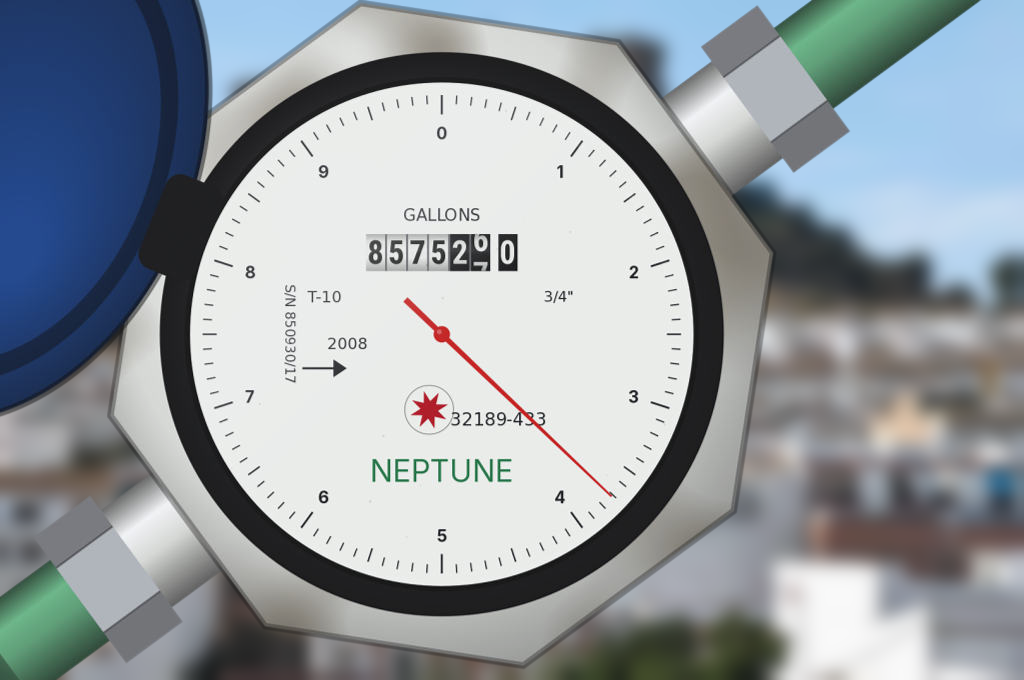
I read {"value": 8575263.7, "unit": "gal"}
